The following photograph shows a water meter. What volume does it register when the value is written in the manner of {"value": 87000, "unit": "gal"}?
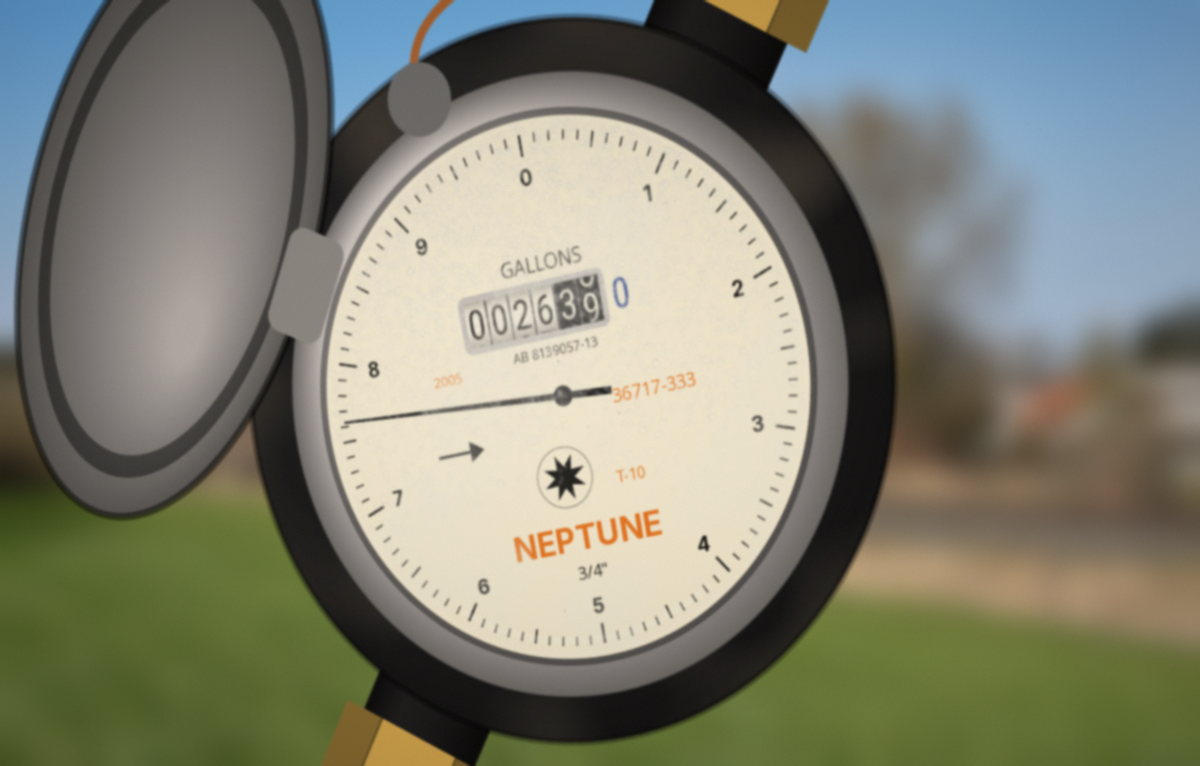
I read {"value": 26387.6, "unit": "gal"}
